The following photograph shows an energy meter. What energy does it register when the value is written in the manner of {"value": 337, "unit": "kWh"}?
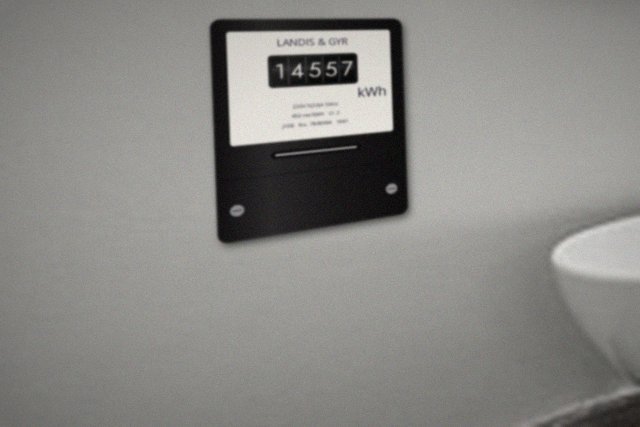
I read {"value": 14557, "unit": "kWh"}
